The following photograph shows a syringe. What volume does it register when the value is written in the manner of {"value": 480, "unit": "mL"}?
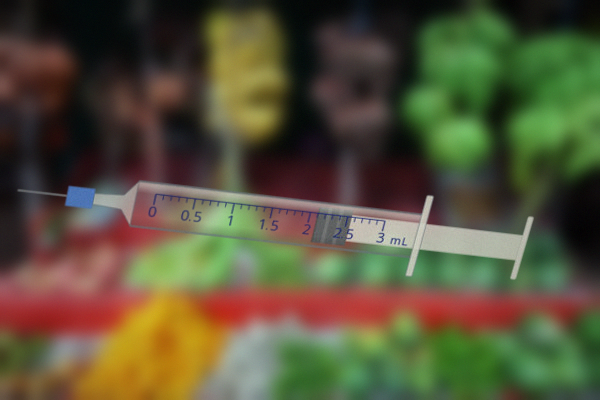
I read {"value": 2.1, "unit": "mL"}
